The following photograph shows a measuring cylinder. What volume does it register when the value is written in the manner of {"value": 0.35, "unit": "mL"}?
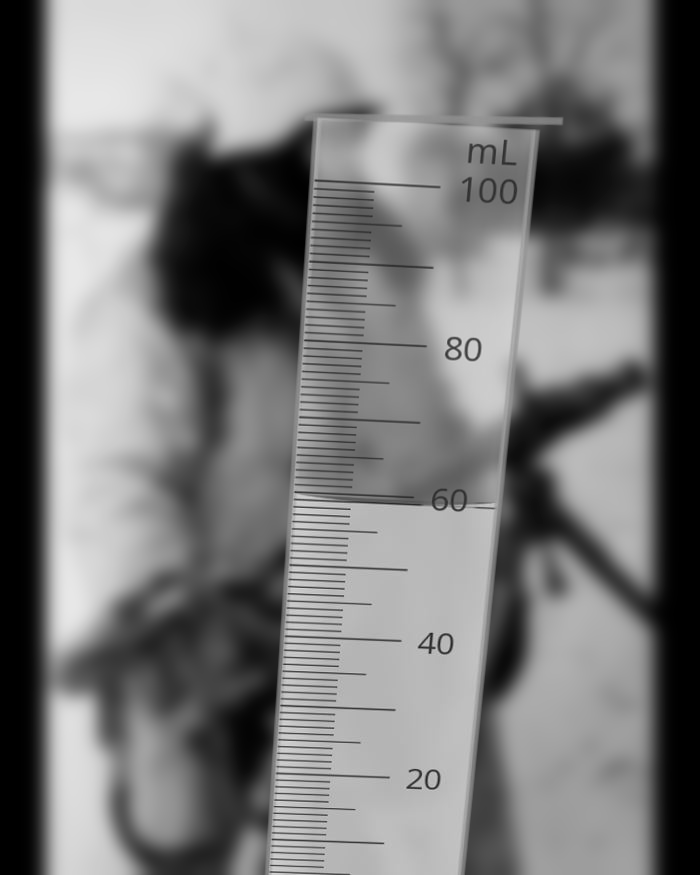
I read {"value": 59, "unit": "mL"}
